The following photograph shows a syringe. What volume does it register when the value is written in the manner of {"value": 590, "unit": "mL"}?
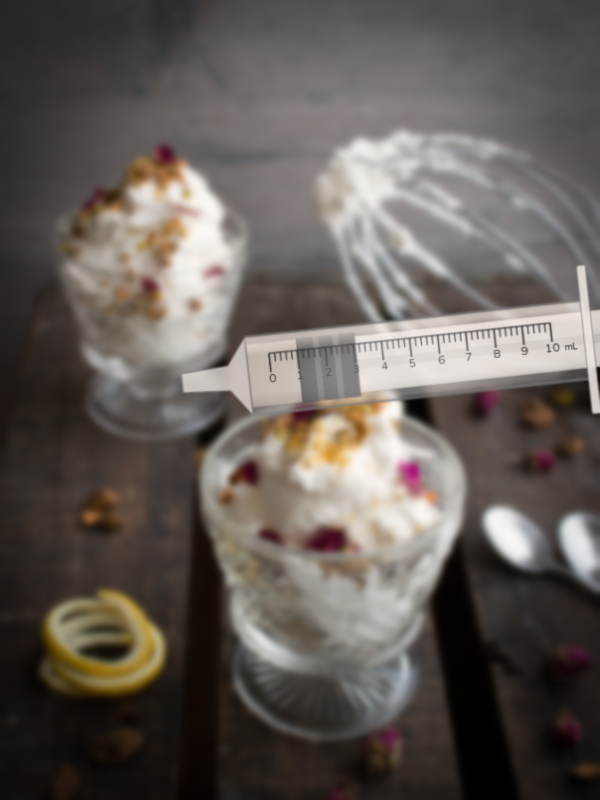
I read {"value": 1, "unit": "mL"}
